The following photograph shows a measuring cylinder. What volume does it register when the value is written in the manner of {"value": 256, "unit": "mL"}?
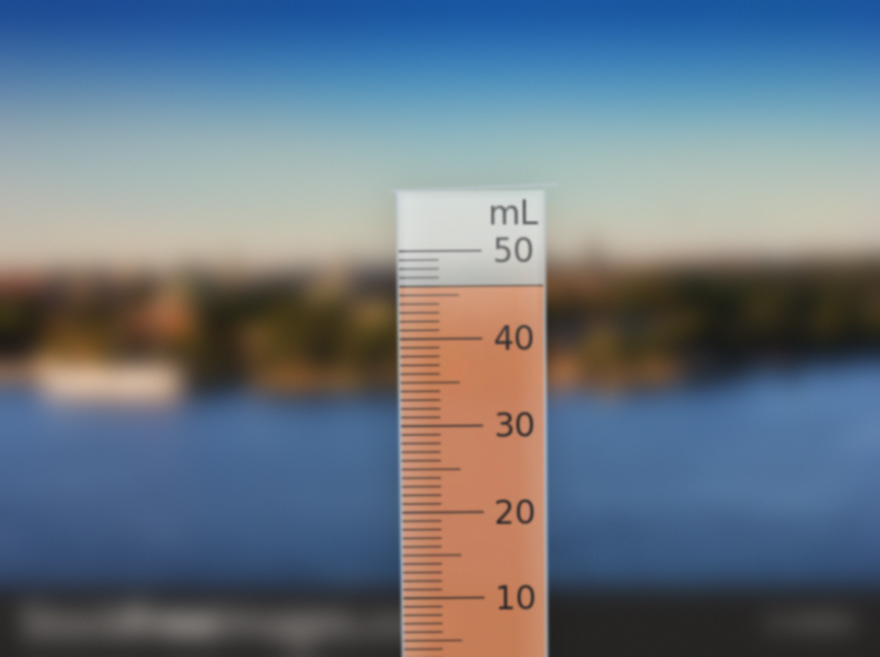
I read {"value": 46, "unit": "mL"}
